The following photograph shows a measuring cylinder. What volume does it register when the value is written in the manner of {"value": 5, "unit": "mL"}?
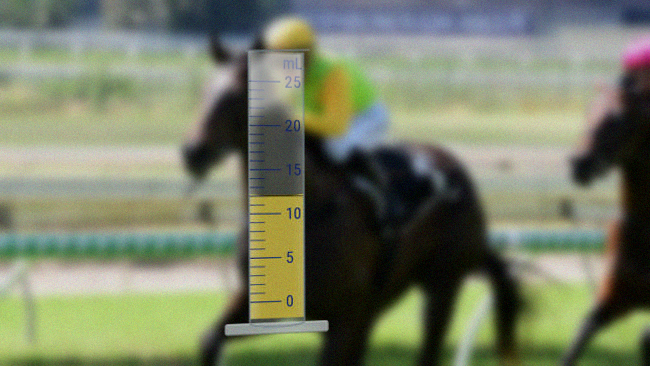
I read {"value": 12, "unit": "mL"}
